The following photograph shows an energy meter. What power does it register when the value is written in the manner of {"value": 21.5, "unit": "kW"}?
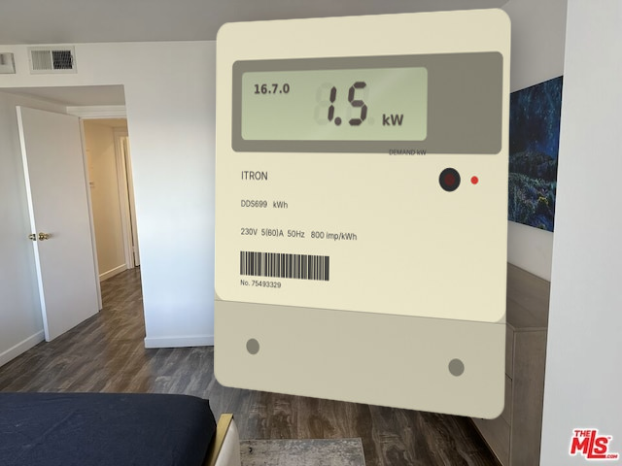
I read {"value": 1.5, "unit": "kW"}
